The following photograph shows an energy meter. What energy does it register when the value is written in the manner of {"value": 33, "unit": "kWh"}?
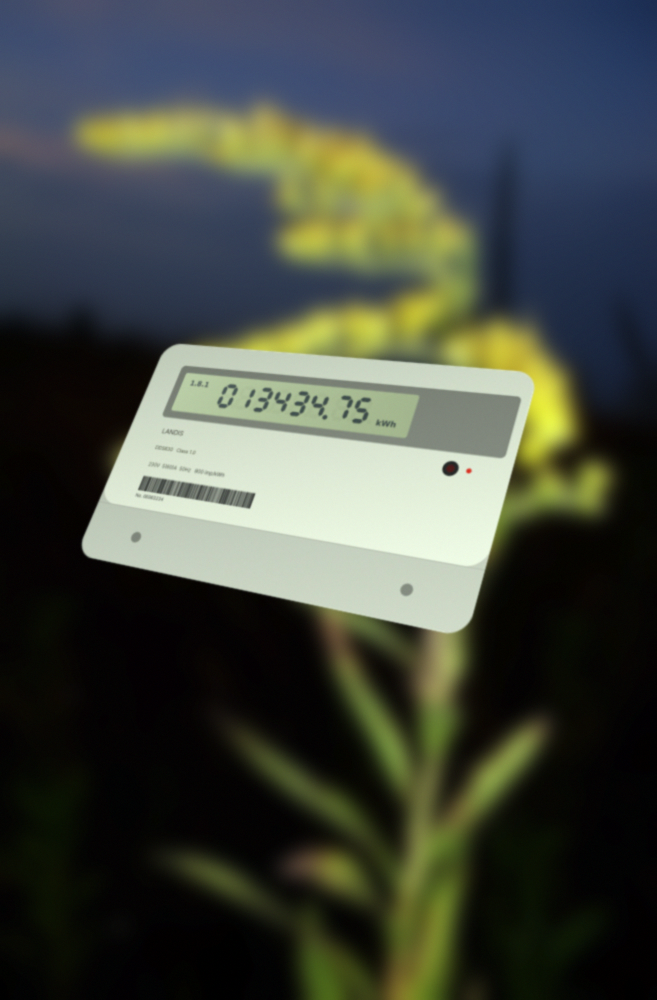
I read {"value": 13434.75, "unit": "kWh"}
